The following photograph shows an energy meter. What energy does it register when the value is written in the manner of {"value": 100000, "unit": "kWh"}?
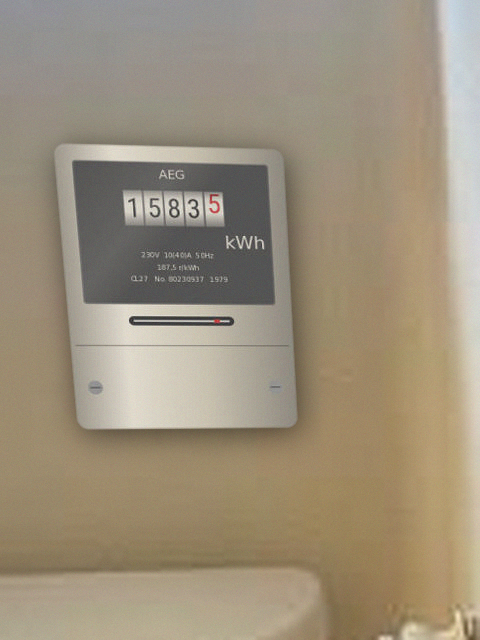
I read {"value": 1583.5, "unit": "kWh"}
